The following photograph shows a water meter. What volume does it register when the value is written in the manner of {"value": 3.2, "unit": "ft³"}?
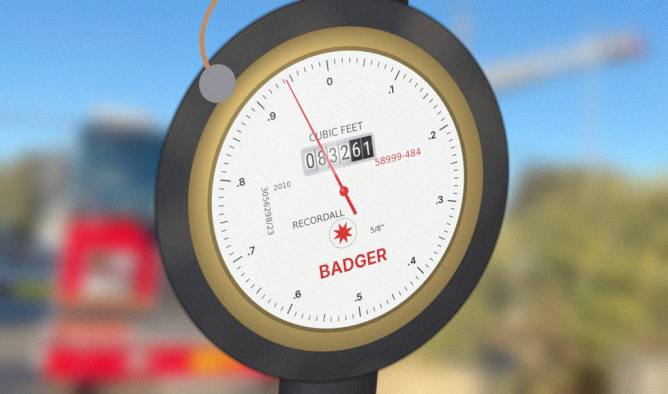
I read {"value": 83260.94, "unit": "ft³"}
